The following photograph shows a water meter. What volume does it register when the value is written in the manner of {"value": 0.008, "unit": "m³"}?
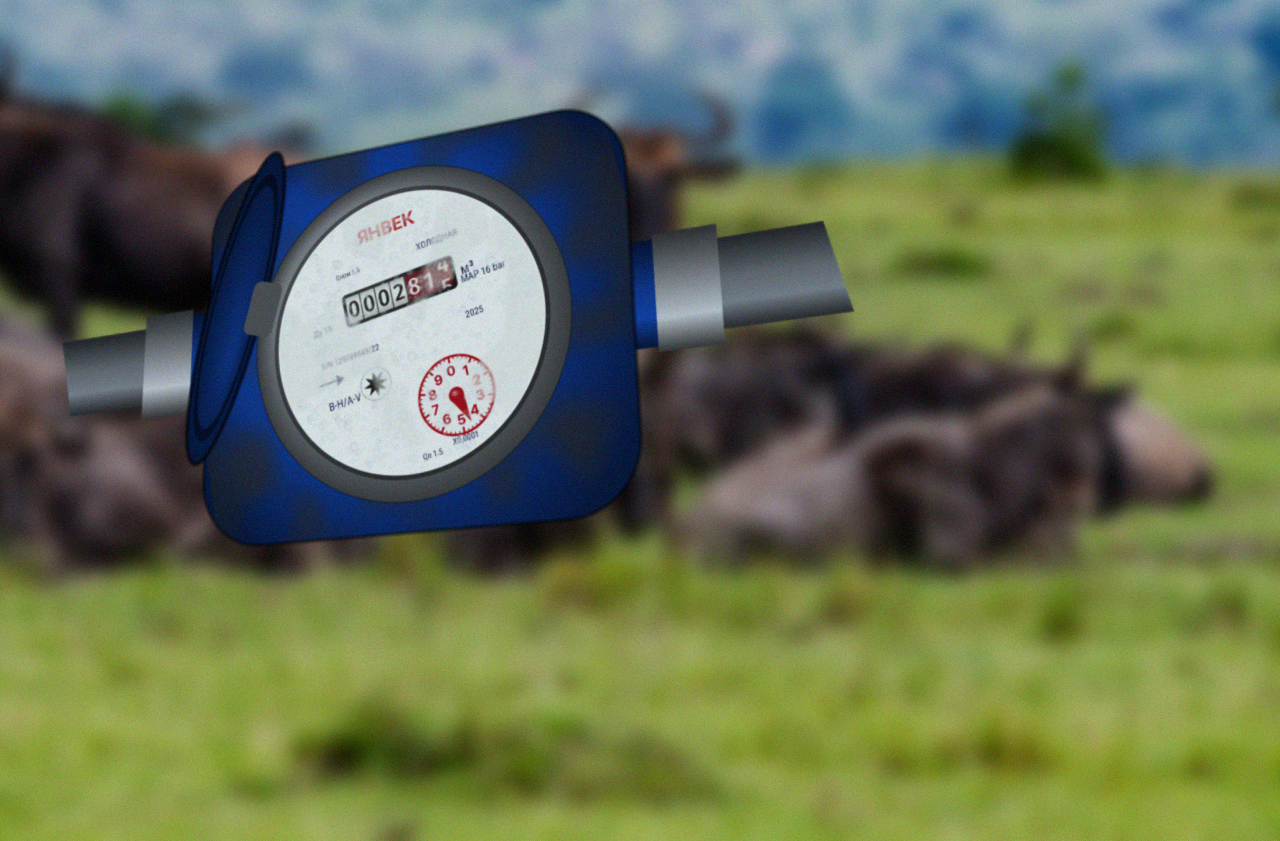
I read {"value": 2.8144, "unit": "m³"}
